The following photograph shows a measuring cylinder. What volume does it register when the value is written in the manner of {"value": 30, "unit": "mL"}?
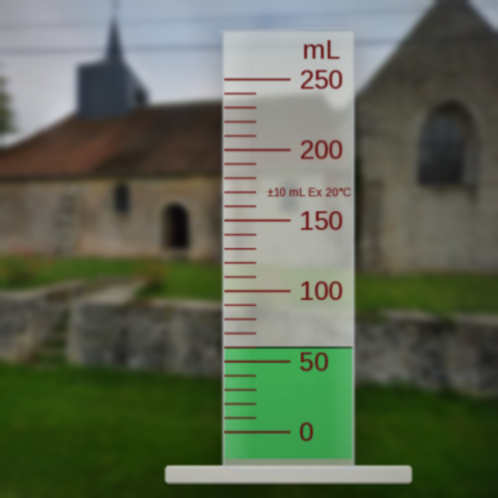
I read {"value": 60, "unit": "mL"}
